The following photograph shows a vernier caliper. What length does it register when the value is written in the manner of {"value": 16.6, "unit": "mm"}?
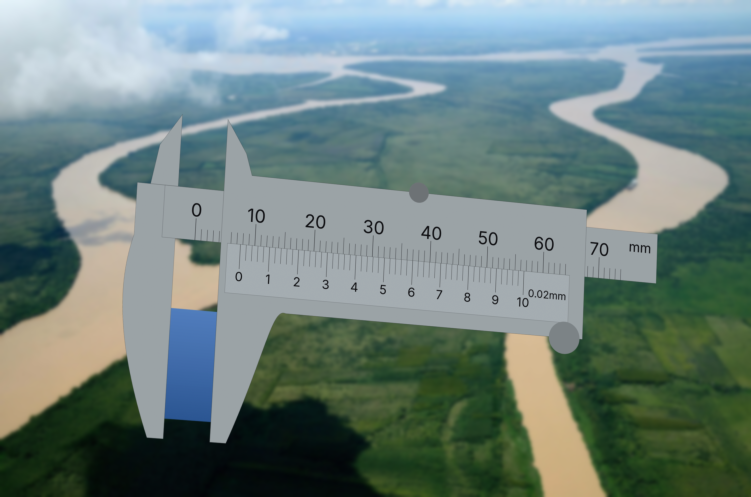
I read {"value": 7.6, "unit": "mm"}
